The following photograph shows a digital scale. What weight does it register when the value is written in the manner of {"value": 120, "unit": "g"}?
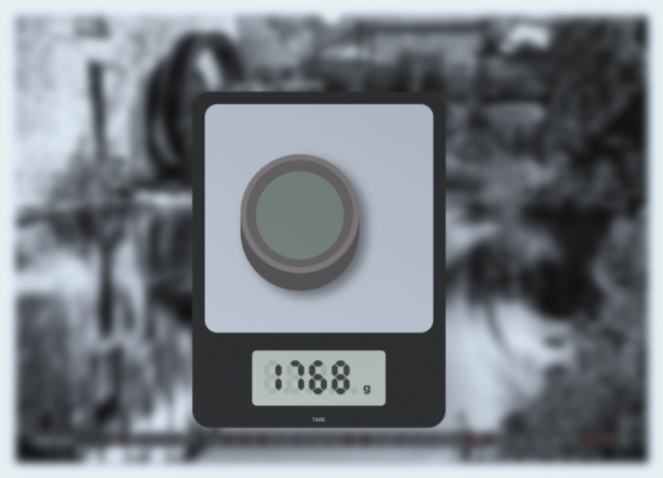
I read {"value": 1768, "unit": "g"}
